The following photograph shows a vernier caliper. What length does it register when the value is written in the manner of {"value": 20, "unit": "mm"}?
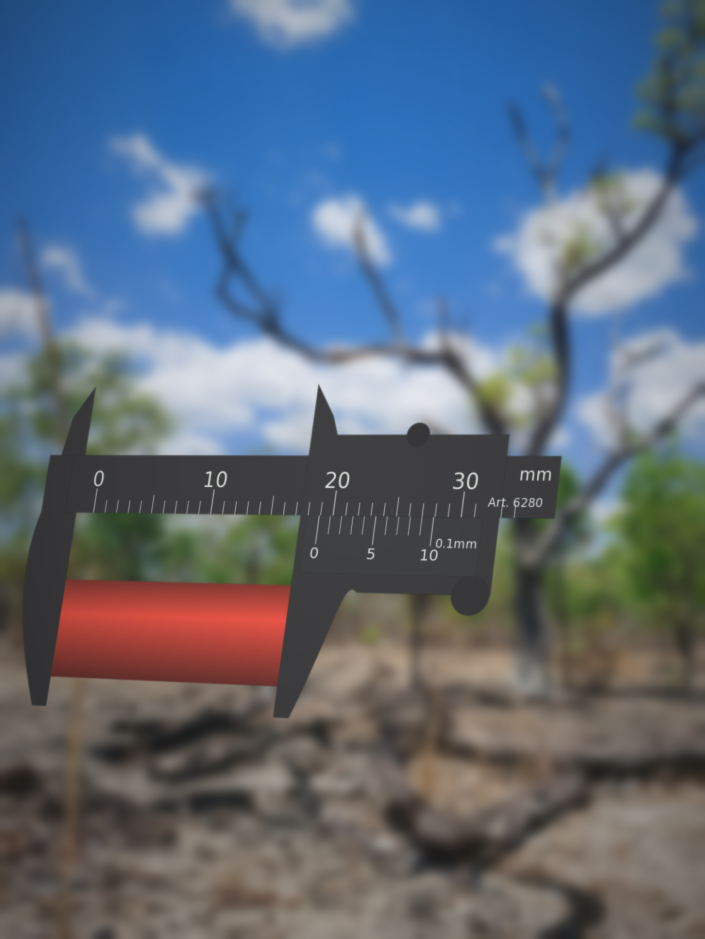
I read {"value": 18.9, "unit": "mm"}
